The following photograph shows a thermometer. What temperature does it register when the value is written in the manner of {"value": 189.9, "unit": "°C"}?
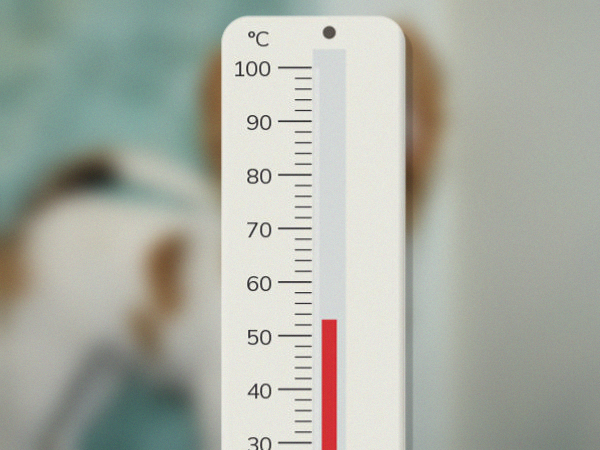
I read {"value": 53, "unit": "°C"}
